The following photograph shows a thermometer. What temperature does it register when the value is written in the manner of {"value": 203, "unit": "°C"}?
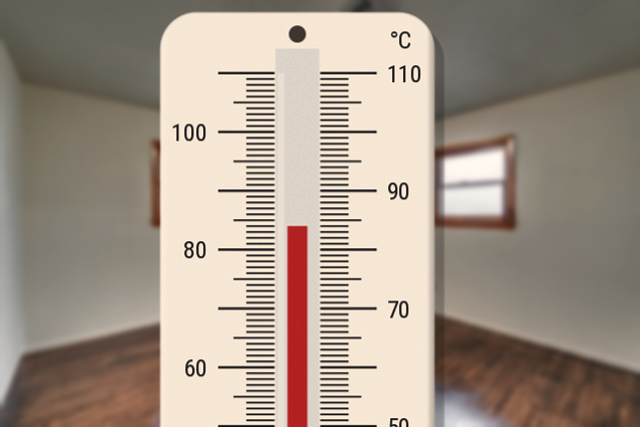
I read {"value": 84, "unit": "°C"}
